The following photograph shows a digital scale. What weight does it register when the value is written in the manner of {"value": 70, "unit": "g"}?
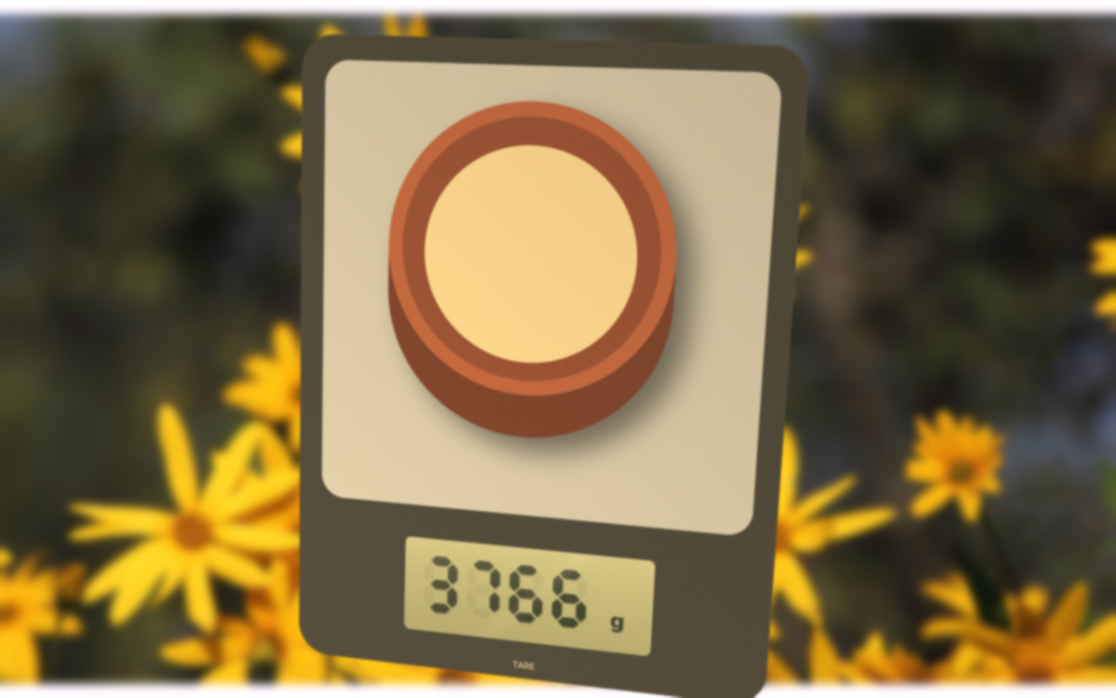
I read {"value": 3766, "unit": "g"}
